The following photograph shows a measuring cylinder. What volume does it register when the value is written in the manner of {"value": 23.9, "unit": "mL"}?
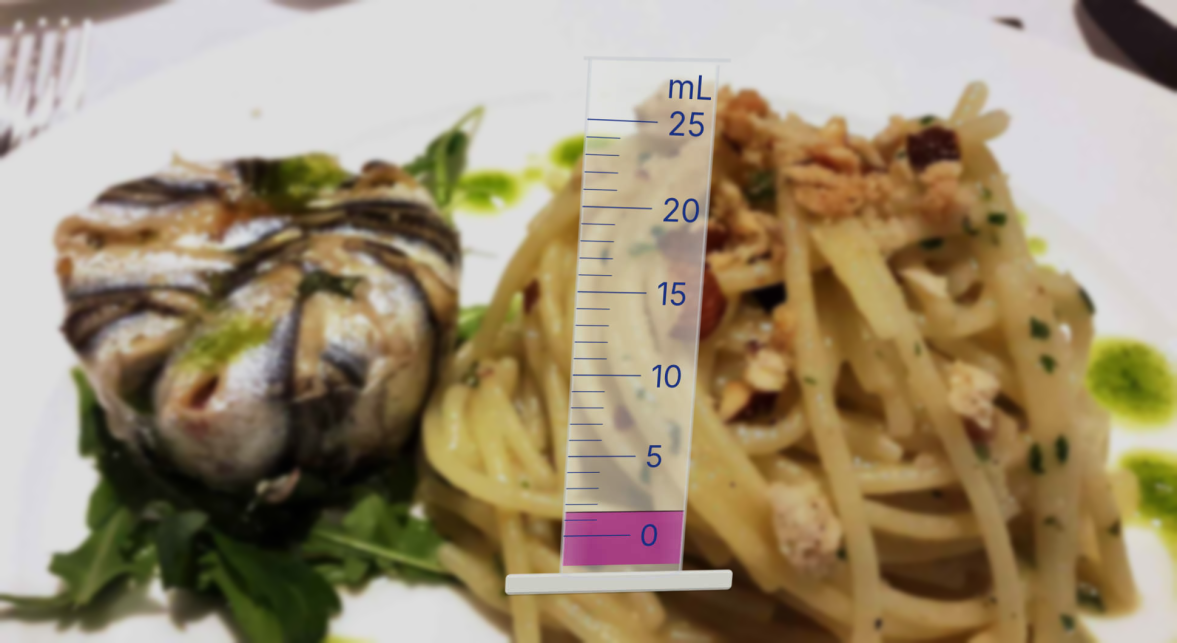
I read {"value": 1.5, "unit": "mL"}
